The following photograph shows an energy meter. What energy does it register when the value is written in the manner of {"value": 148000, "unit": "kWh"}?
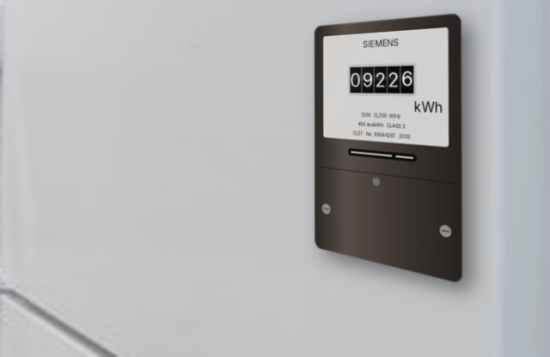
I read {"value": 9226, "unit": "kWh"}
